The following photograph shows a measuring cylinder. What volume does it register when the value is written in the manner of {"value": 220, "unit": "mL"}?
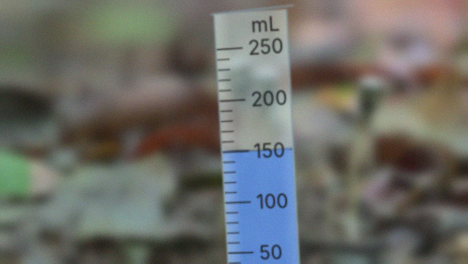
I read {"value": 150, "unit": "mL"}
